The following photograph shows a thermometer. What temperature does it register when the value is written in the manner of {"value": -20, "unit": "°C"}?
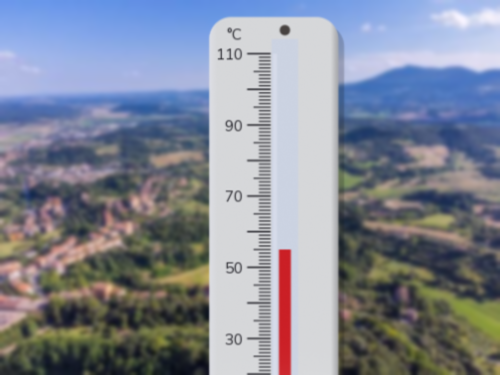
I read {"value": 55, "unit": "°C"}
